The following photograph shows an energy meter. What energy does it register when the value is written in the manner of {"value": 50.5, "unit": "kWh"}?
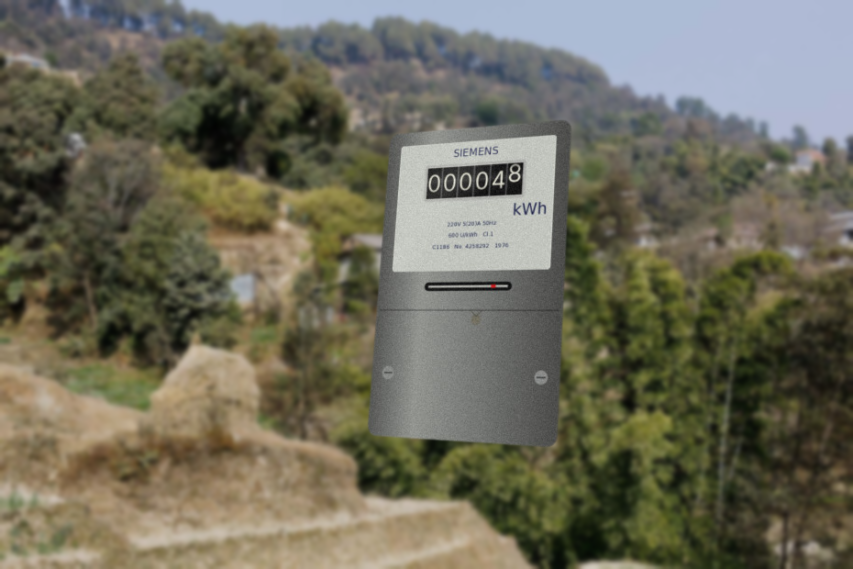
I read {"value": 48, "unit": "kWh"}
